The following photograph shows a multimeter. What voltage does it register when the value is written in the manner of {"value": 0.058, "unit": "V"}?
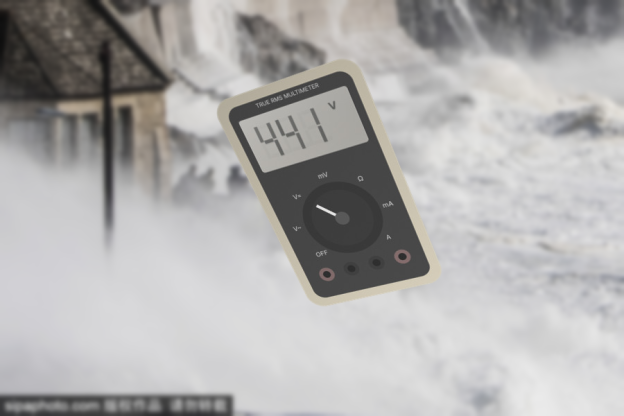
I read {"value": 441, "unit": "V"}
